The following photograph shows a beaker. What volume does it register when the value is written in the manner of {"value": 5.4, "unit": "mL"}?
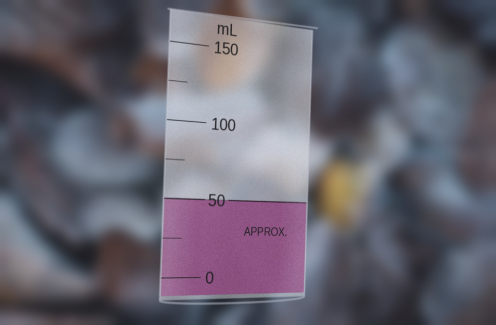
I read {"value": 50, "unit": "mL"}
